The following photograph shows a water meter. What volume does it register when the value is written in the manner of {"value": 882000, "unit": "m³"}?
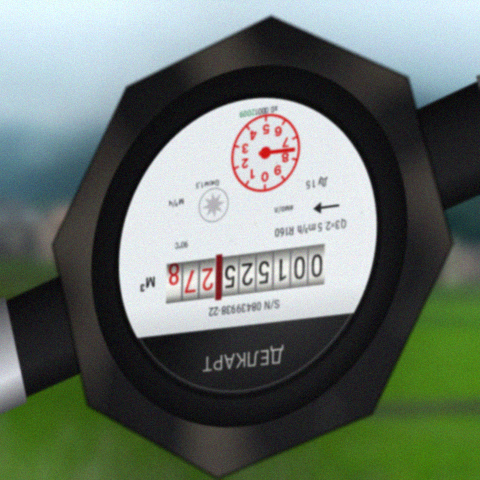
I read {"value": 1525.2777, "unit": "m³"}
